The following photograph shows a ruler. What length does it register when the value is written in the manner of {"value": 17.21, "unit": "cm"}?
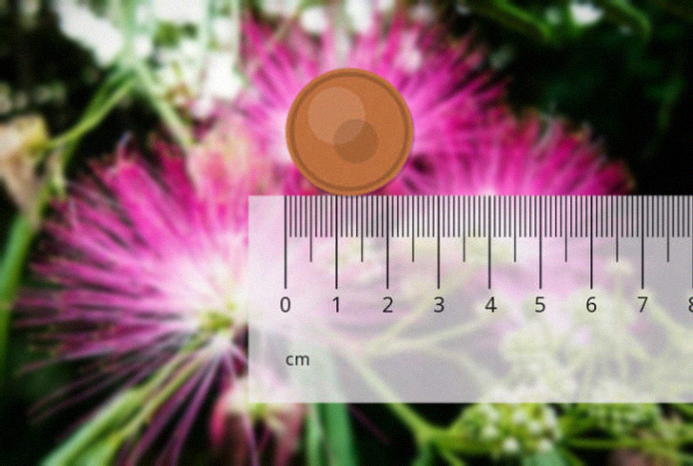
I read {"value": 2.5, "unit": "cm"}
